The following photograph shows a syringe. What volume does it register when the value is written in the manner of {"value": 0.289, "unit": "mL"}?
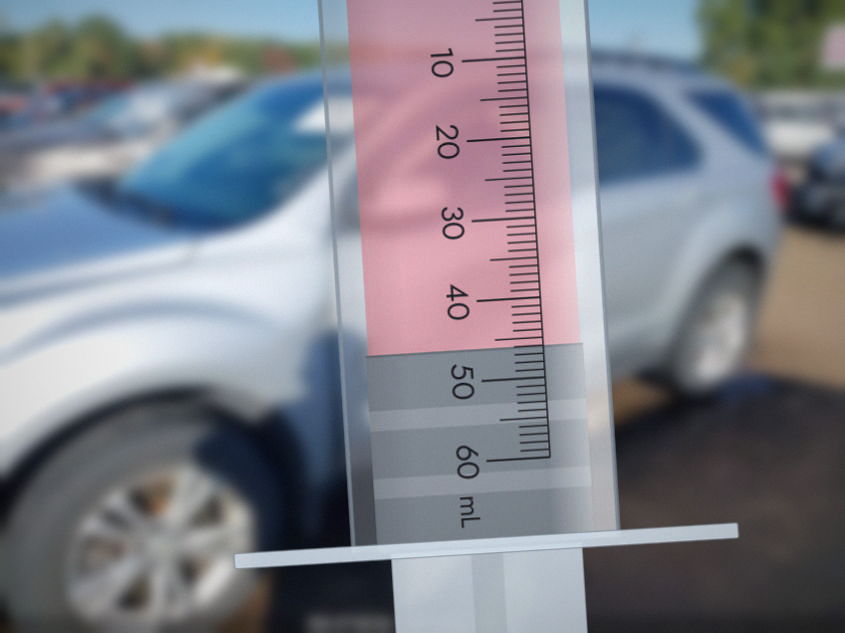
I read {"value": 46, "unit": "mL"}
